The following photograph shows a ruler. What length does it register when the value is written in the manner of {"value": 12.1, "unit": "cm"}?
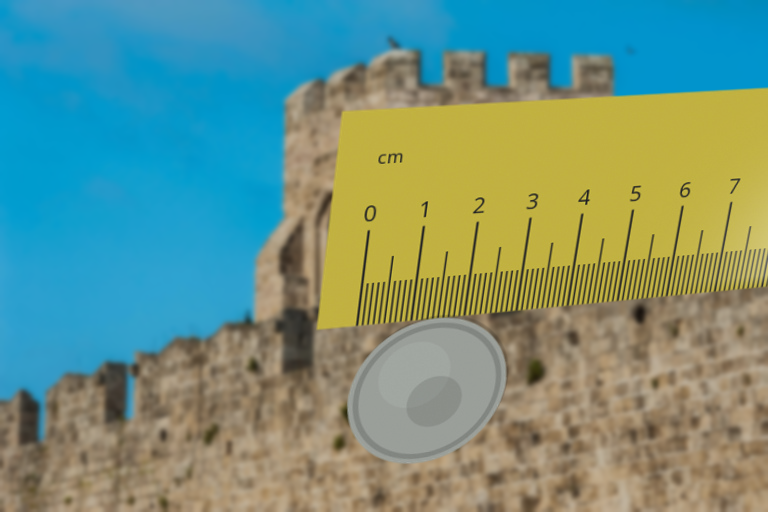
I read {"value": 3, "unit": "cm"}
